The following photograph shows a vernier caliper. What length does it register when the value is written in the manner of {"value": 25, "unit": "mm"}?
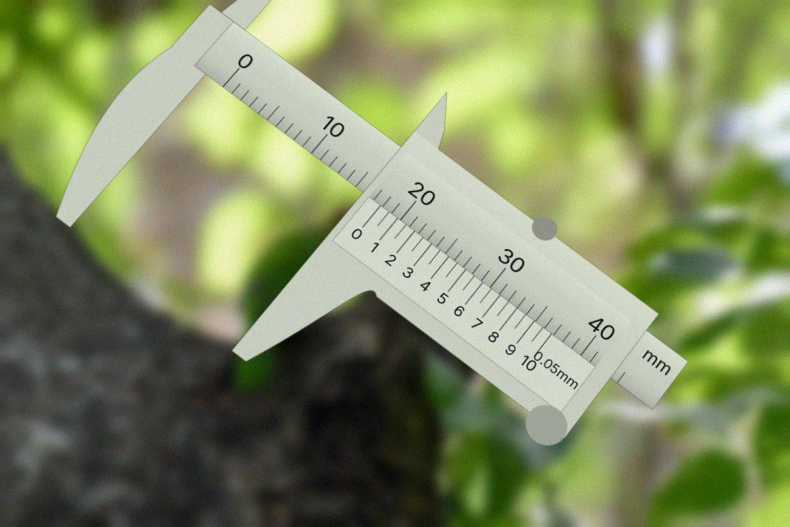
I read {"value": 17.8, "unit": "mm"}
